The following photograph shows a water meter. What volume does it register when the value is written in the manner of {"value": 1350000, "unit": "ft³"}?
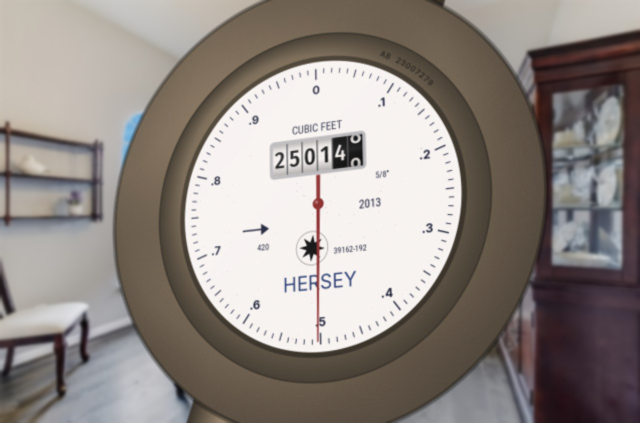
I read {"value": 250148.50, "unit": "ft³"}
